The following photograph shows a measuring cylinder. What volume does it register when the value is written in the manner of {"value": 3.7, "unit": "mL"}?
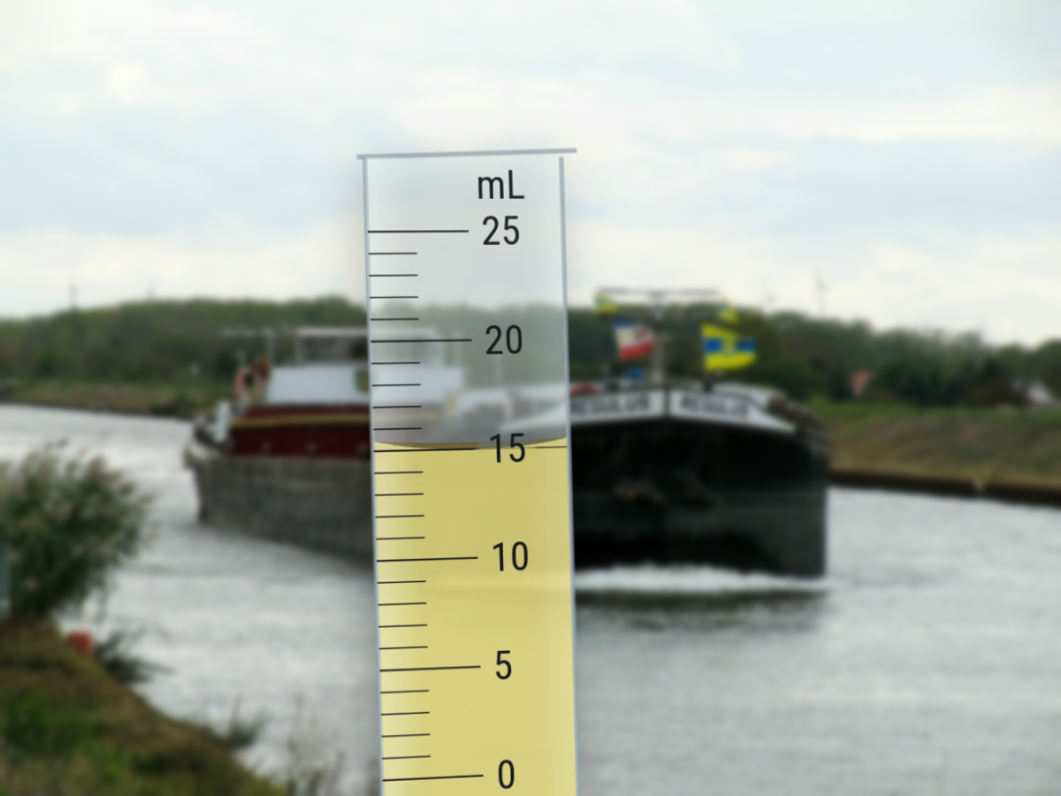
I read {"value": 15, "unit": "mL"}
